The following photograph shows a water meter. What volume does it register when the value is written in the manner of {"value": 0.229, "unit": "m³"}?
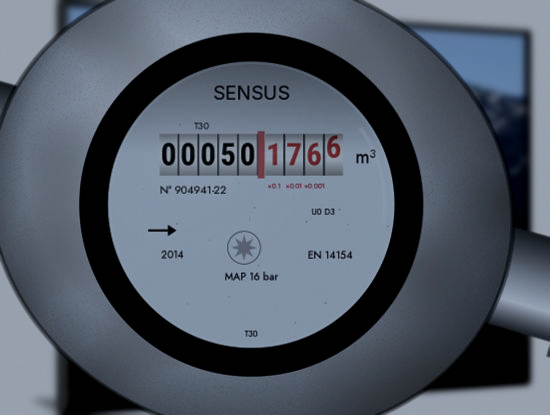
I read {"value": 50.1766, "unit": "m³"}
